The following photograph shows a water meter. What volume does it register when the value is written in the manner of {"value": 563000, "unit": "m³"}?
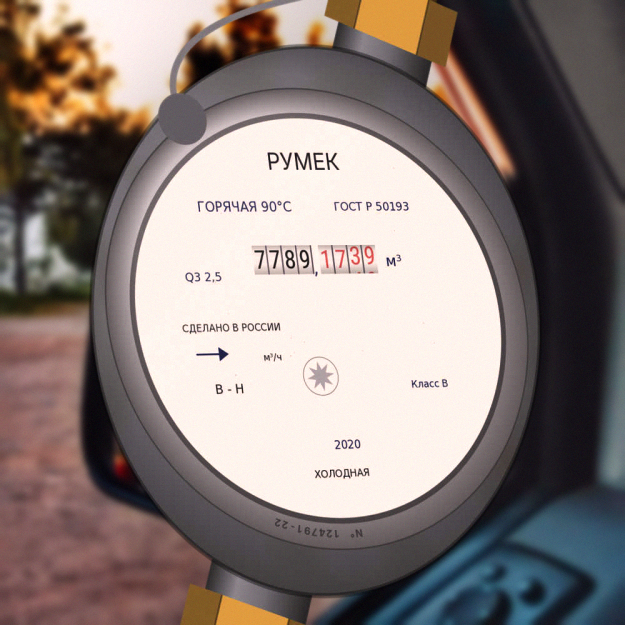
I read {"value": 7789.1739, "unit": "m³"}
